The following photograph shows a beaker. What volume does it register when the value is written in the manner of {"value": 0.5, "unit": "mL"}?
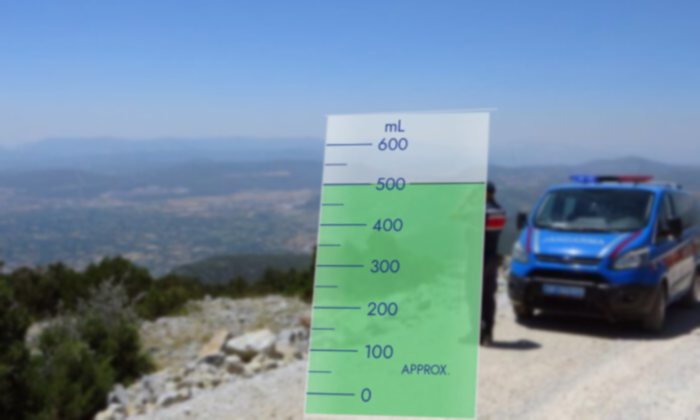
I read {"value": 500, "unit": "mL"}
